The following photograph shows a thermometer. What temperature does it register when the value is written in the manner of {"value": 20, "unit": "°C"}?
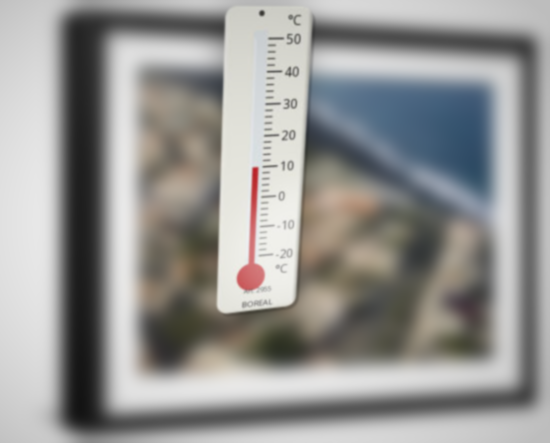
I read {"value": 10, "unit": "°C"}
